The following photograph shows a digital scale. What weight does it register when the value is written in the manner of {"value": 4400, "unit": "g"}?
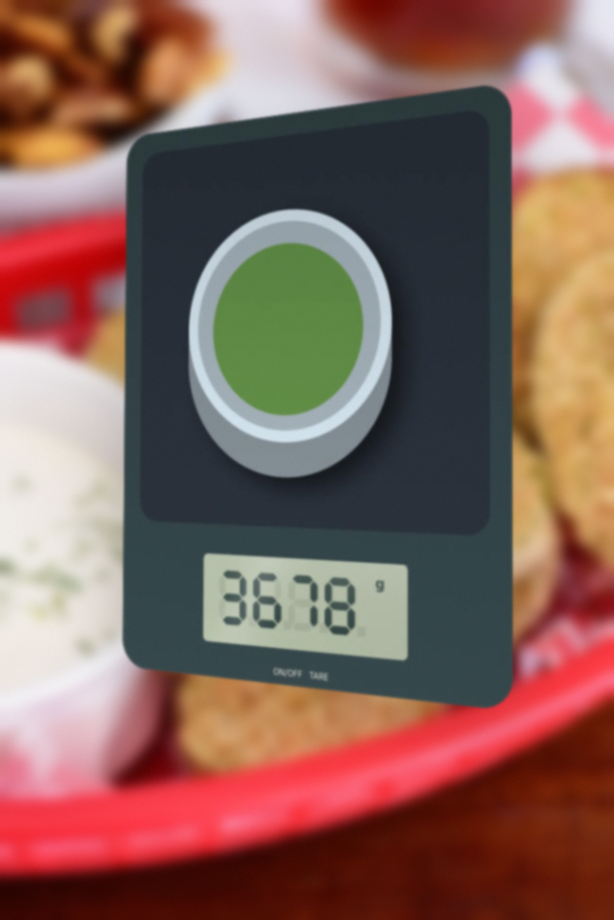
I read {"value": 3678, "unit": "g"}
